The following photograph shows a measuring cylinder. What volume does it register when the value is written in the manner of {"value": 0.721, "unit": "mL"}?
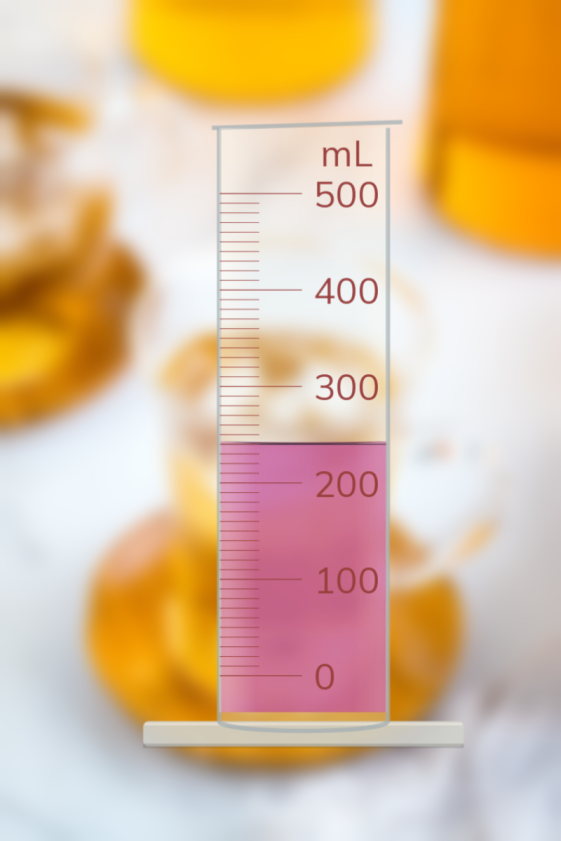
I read {"value": 240, "unit": "mL"}
